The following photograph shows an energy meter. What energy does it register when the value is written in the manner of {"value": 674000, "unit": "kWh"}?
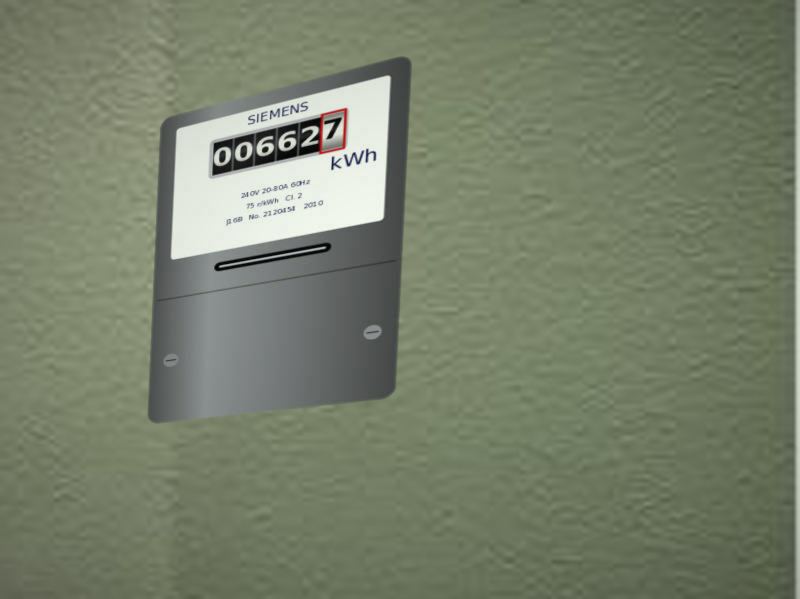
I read {"value": 662.7, "unit": "kWh"}
